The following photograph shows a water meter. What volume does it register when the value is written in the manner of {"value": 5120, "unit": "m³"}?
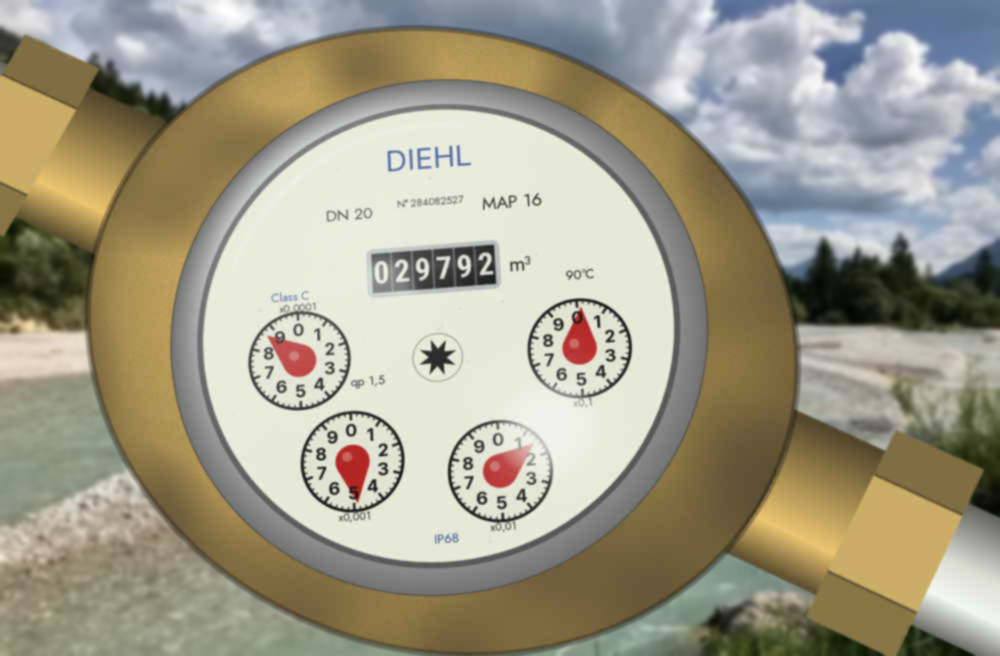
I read {"value": 29792.0148, "unit": "m³"}
